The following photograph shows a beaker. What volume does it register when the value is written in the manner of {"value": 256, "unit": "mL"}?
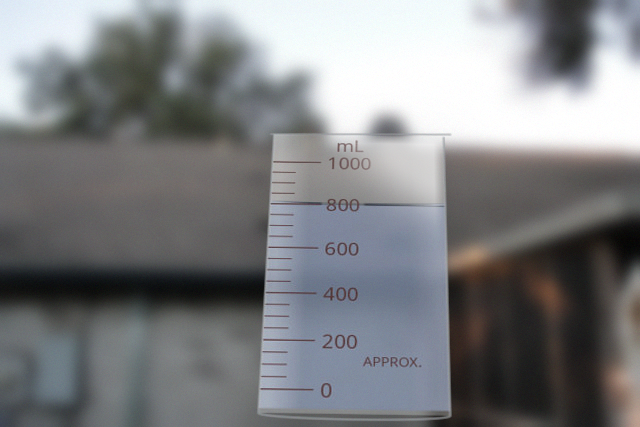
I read {"value": 800, "unit": "mL"}
